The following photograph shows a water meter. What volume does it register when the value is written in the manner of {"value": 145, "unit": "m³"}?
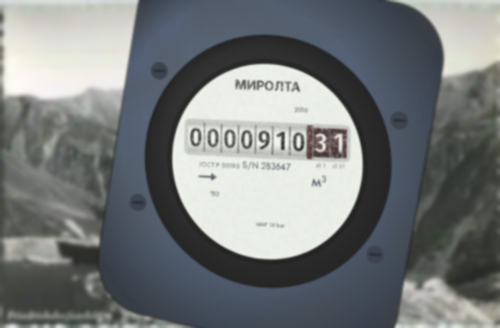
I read {"value": 910.31, "unit": "m³"}
